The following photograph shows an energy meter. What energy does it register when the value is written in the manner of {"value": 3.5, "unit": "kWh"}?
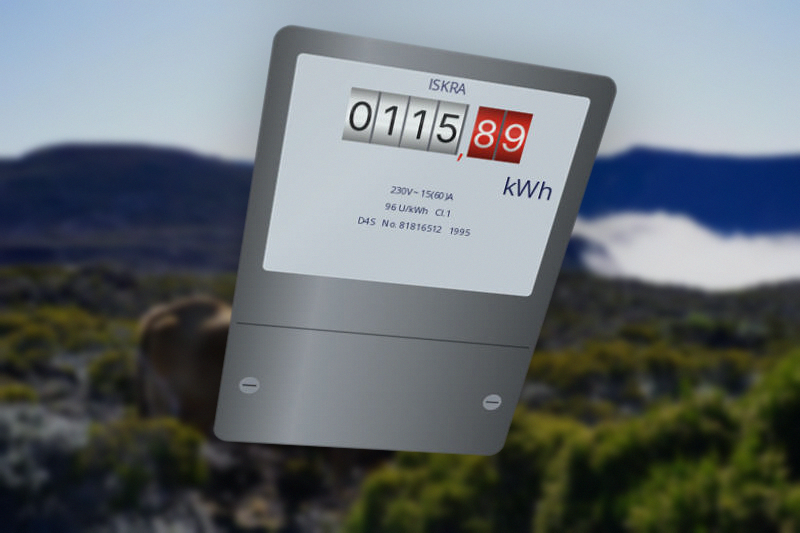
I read {"value": 115.89, "unit": "kWh"}
